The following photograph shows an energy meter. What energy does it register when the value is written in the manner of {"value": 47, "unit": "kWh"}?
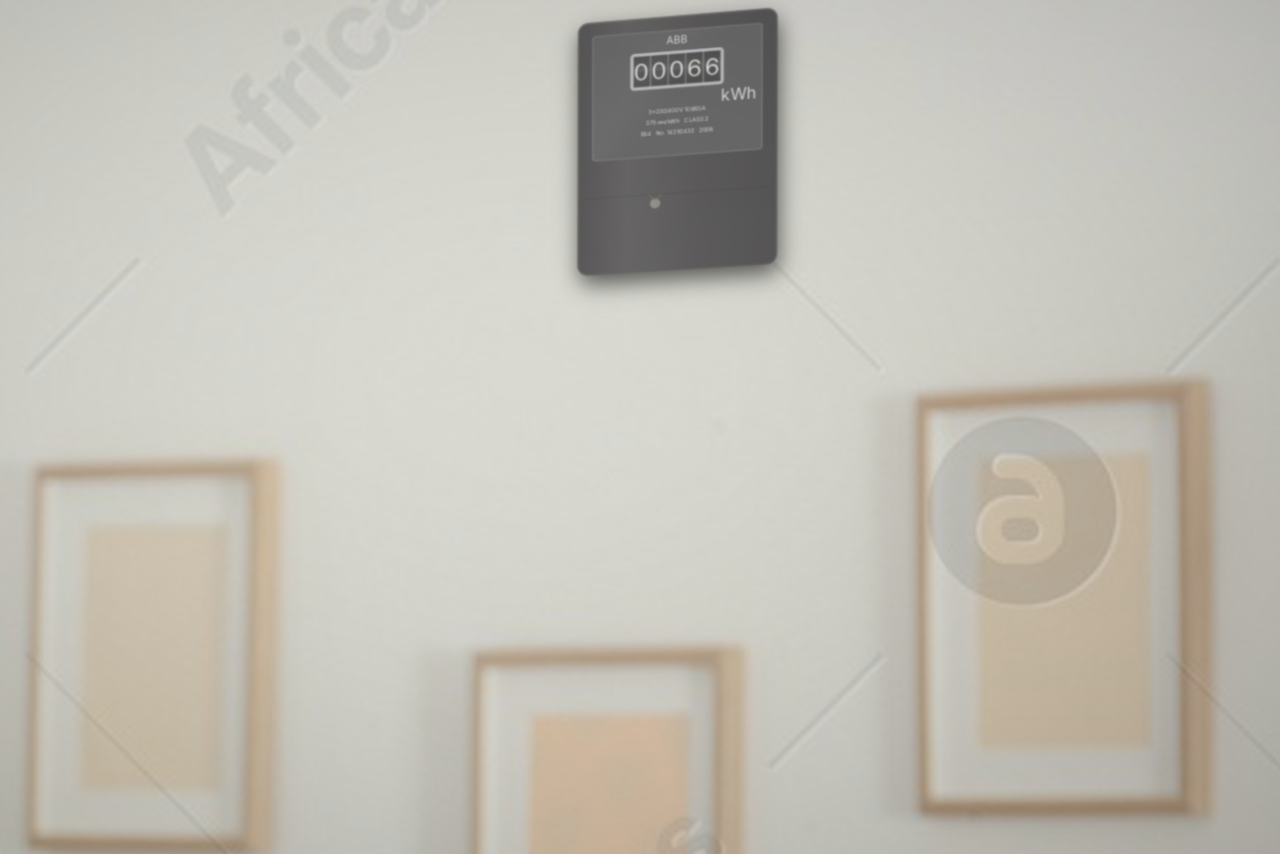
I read {"value": 66, "unit": "kWh"}
